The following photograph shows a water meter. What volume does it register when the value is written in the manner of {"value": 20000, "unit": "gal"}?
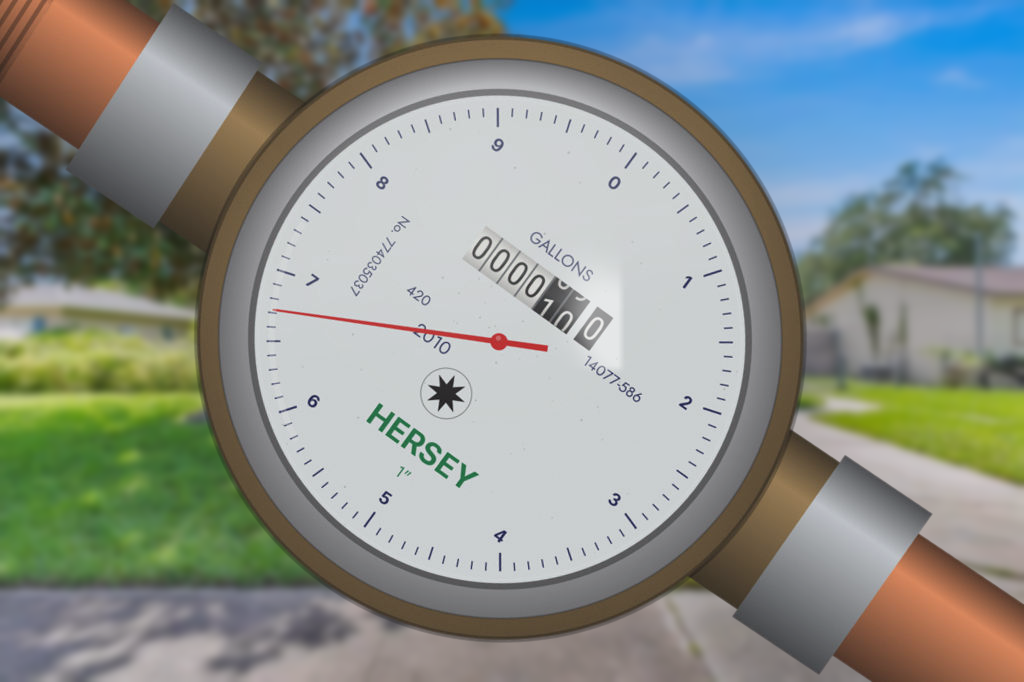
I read {"value": 96.7, "unit": "gal"}
